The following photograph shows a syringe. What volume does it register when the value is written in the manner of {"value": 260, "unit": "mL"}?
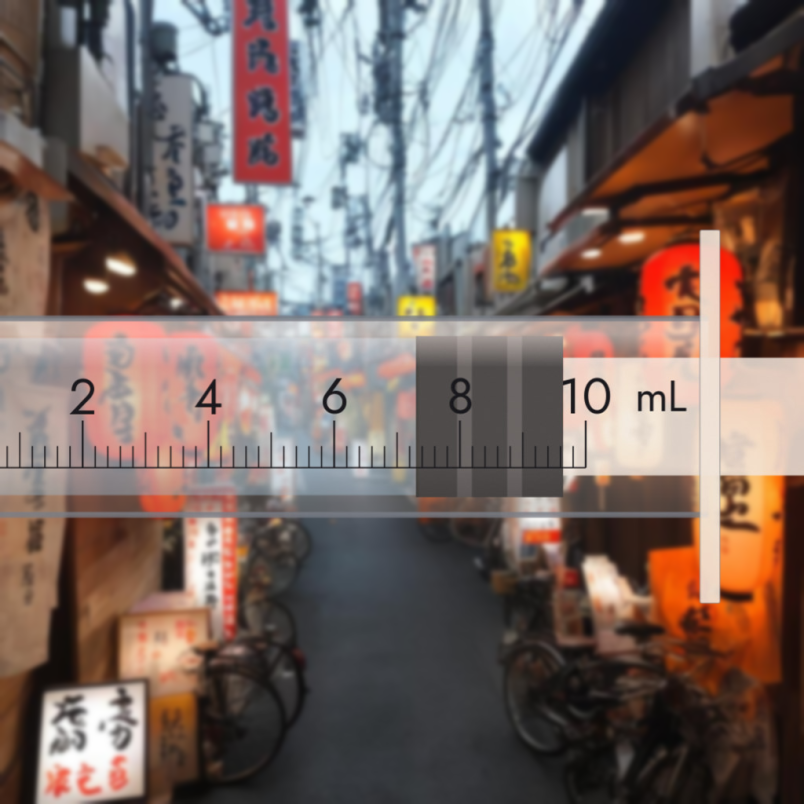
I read {"value": 7.3, "unit": "mL"}
